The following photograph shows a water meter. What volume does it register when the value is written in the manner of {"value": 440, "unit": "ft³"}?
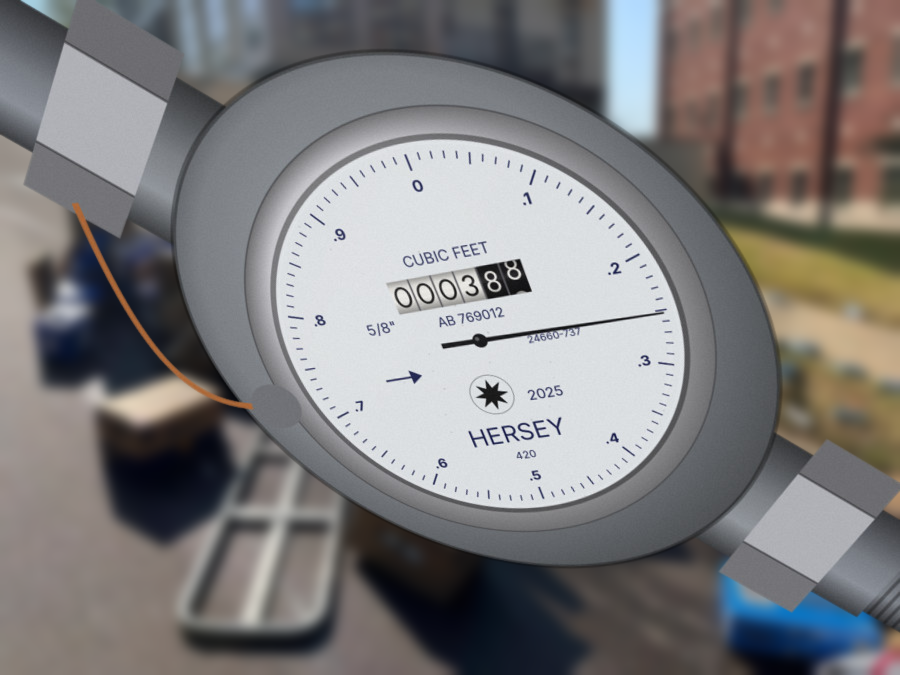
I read {"value": 388.25, "unit": "ft³"}
